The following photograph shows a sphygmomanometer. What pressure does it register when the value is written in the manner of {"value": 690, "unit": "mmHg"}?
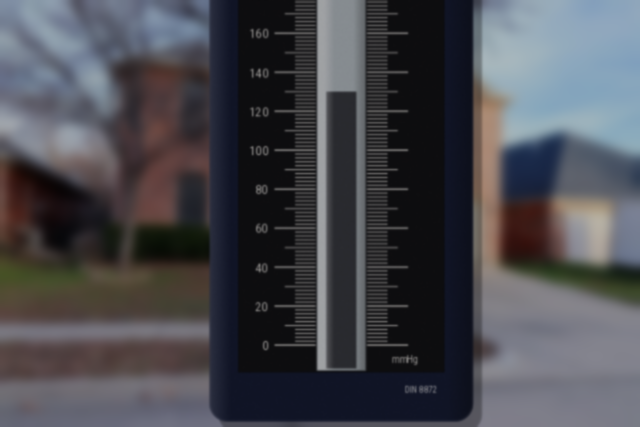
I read {"value": 130, "unit": "mmHg"}
